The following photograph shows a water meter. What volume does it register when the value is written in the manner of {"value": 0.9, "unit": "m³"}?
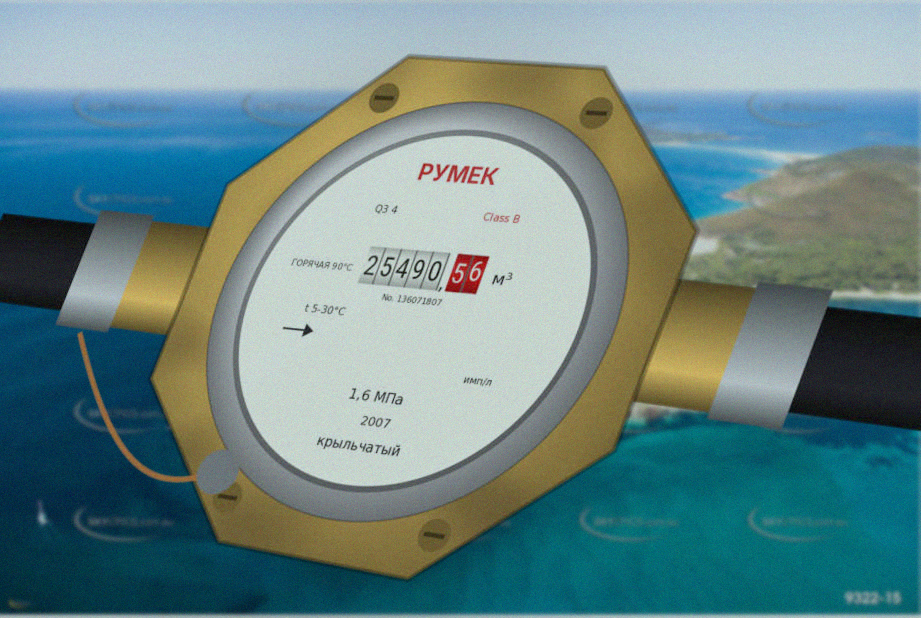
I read {"value": 25490.56, "unit": "m³"}
